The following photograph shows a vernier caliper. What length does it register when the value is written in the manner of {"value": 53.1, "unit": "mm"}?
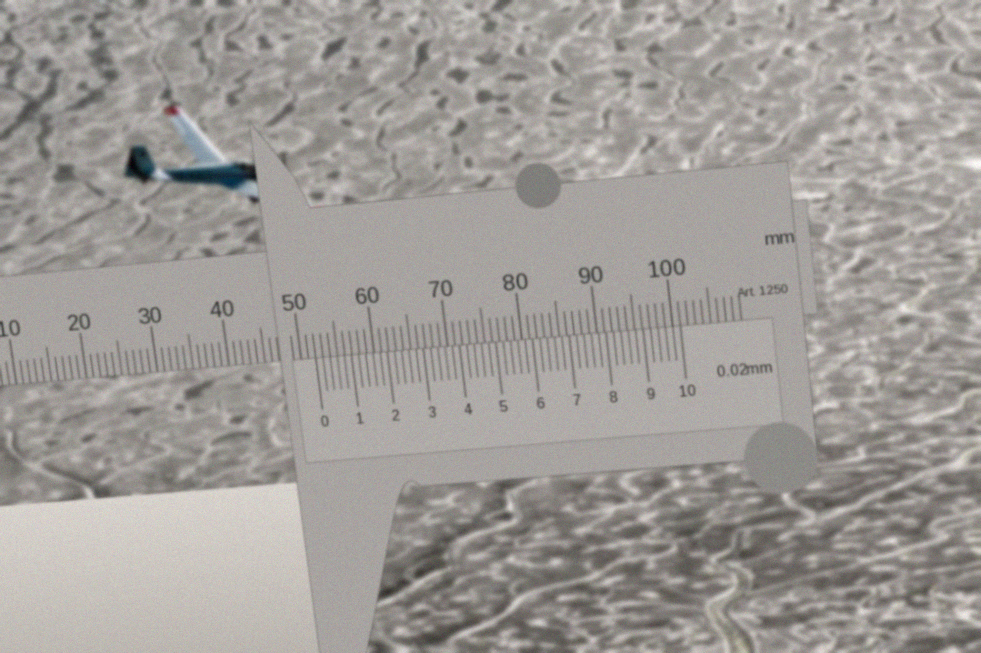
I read {"value": 52.0, "unit": "mm"}
